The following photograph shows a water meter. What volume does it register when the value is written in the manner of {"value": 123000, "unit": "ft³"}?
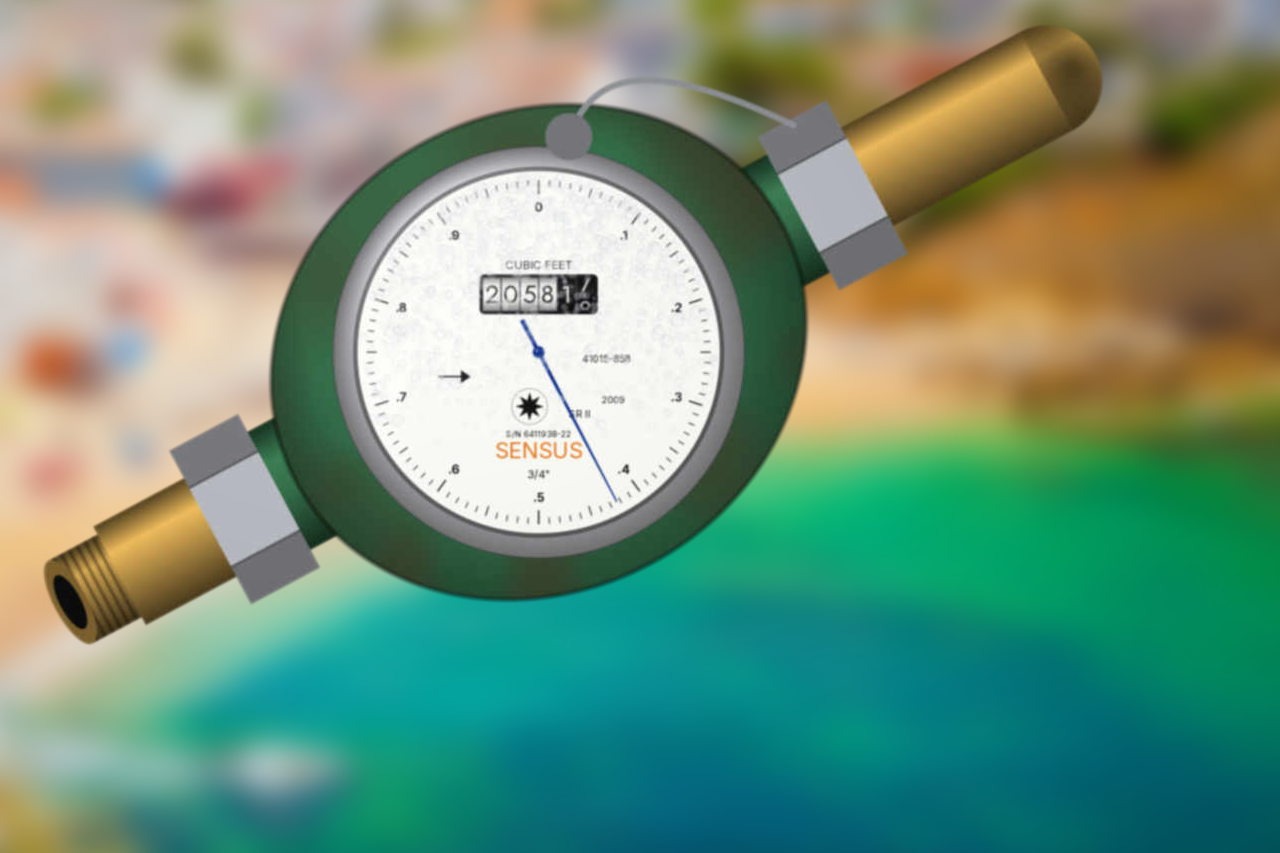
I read {"value": 205817.42, "unit": "ft³"}
